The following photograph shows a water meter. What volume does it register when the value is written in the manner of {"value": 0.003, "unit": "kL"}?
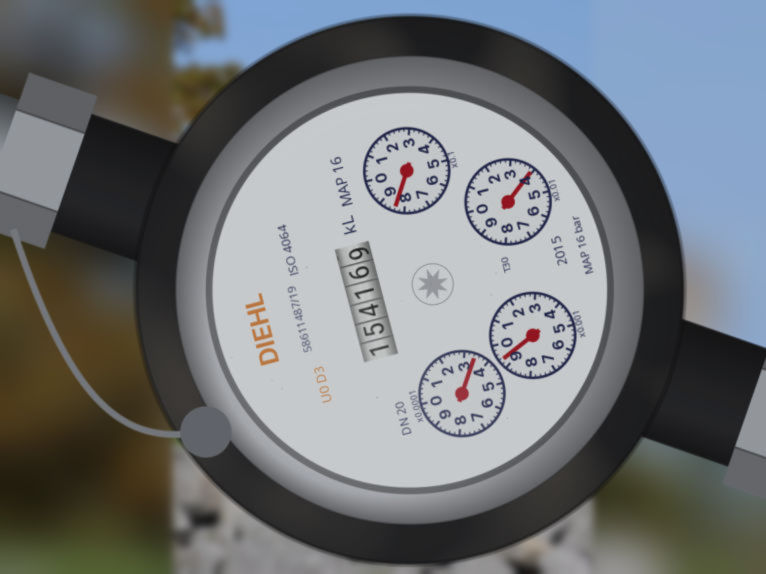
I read {"value": 154168.8393, "unit": "kL"}
